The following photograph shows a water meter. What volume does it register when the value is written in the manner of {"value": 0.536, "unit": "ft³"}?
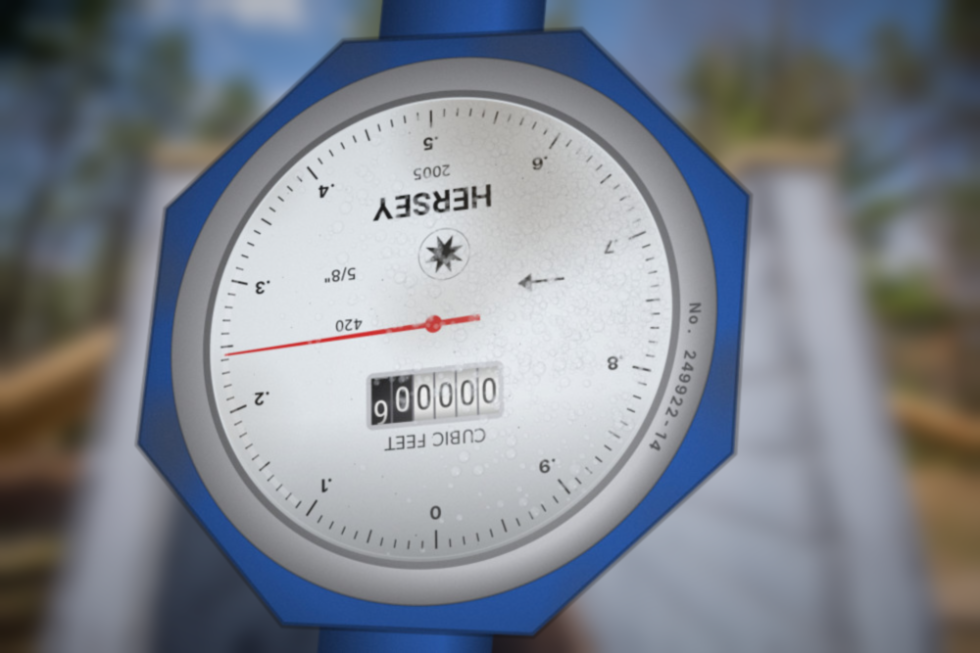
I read {"value": 6.24, "unit": "ft³"}
